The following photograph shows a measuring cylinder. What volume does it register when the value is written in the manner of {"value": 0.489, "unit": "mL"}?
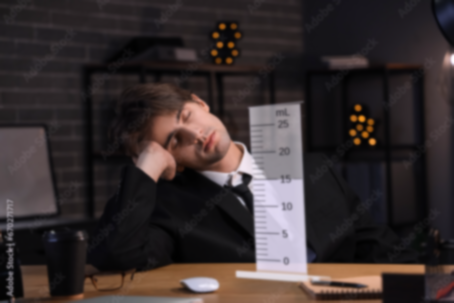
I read {"value": 15, "unit": "mL"}
